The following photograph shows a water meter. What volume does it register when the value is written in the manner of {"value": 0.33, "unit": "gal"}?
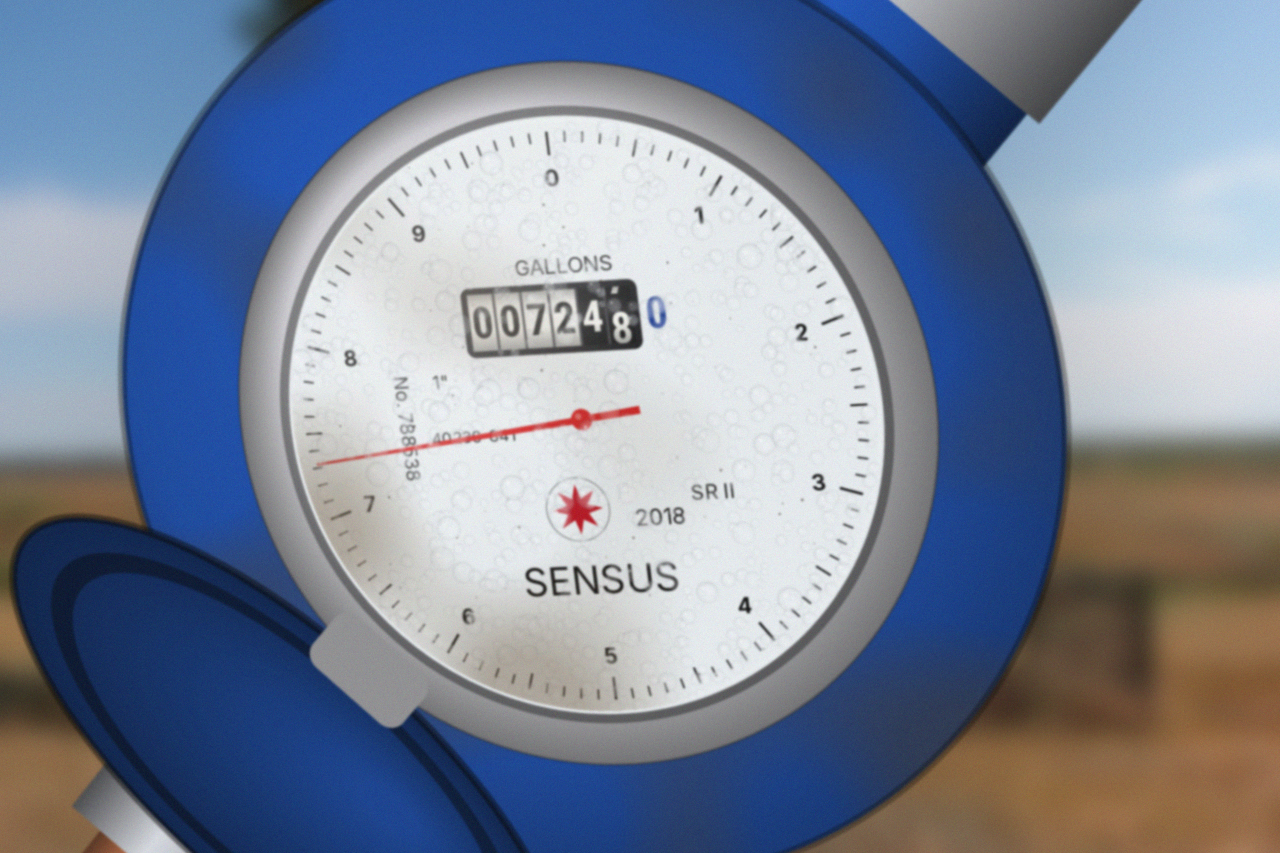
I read {"value": 72477.3, "unit": "gal"}
